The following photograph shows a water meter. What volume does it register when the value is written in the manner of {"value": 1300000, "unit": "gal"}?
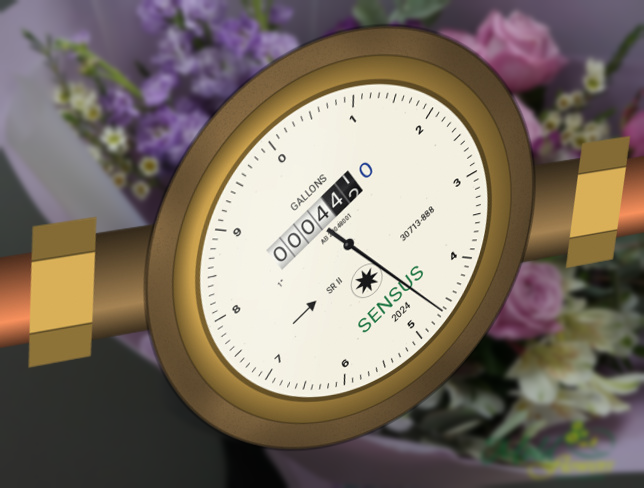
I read {"value": 4414.6, "unit": "gal"}
